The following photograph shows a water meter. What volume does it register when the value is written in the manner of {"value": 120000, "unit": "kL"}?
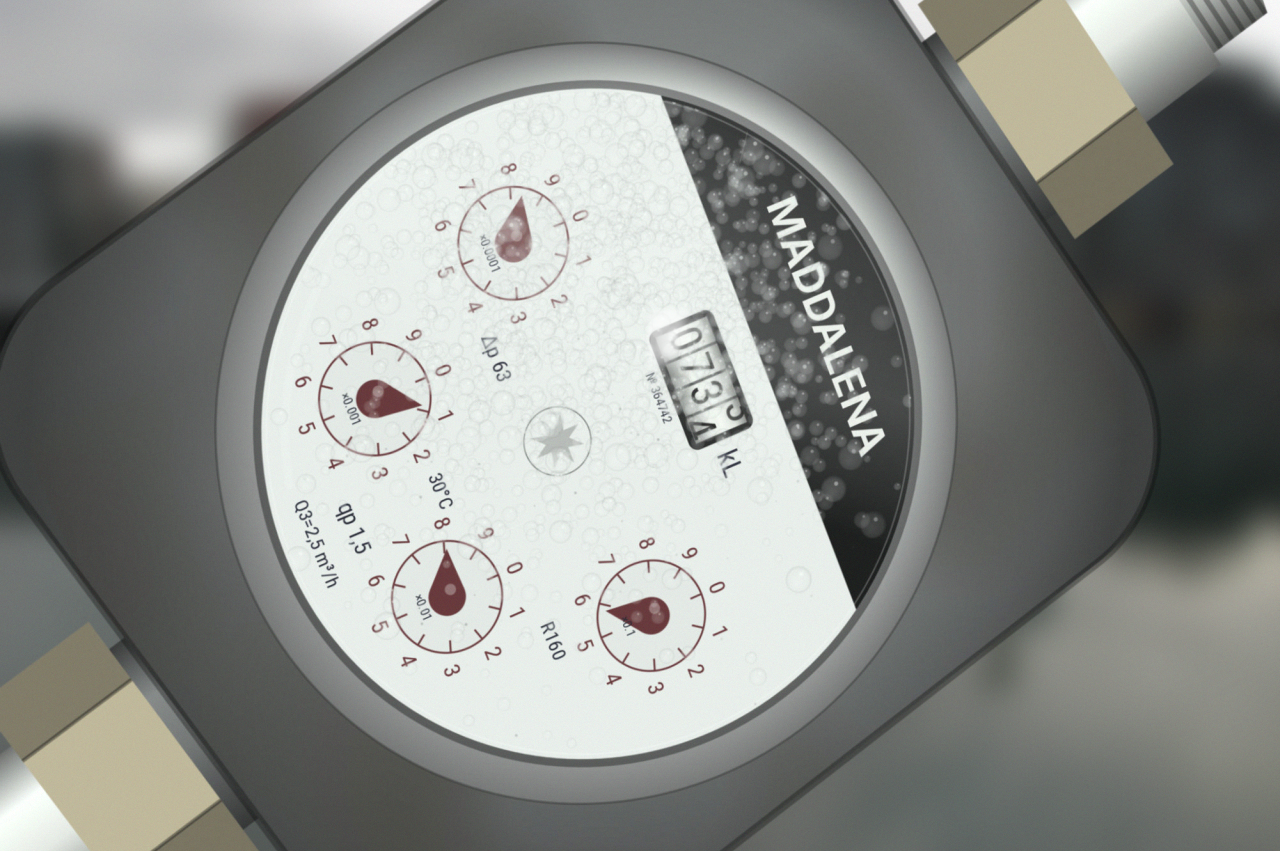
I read {"value": 733.5808, "unit": "kL"}
